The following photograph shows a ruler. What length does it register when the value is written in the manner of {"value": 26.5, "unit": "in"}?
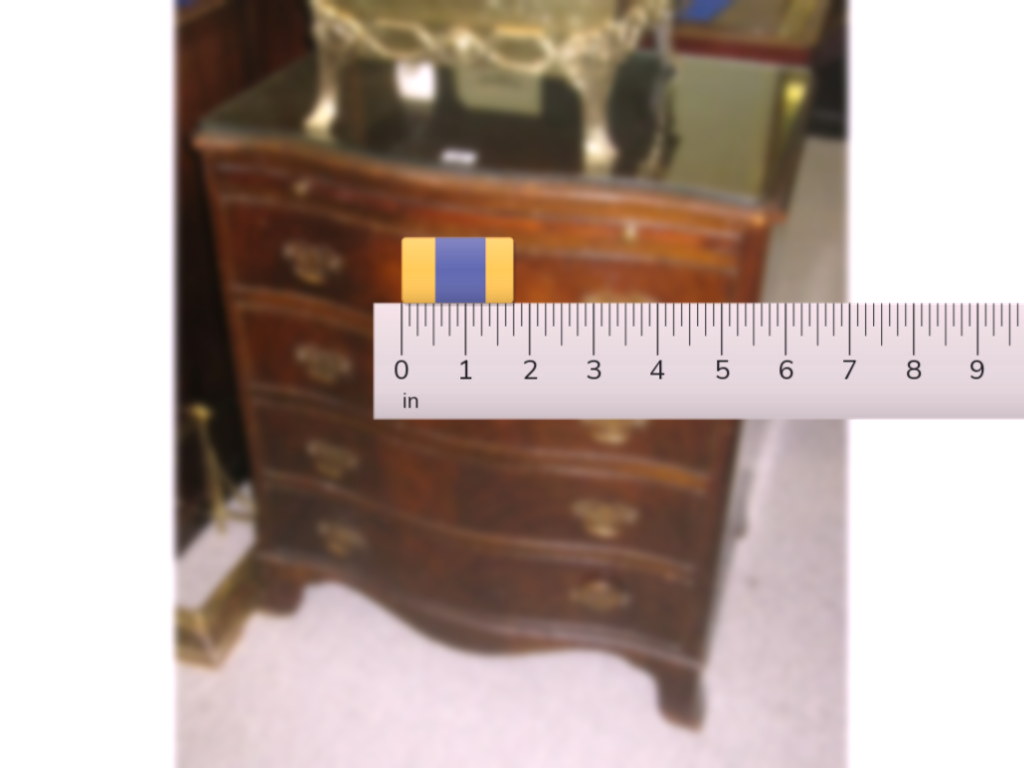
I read {"value": 1.75, "unit": "in"}
